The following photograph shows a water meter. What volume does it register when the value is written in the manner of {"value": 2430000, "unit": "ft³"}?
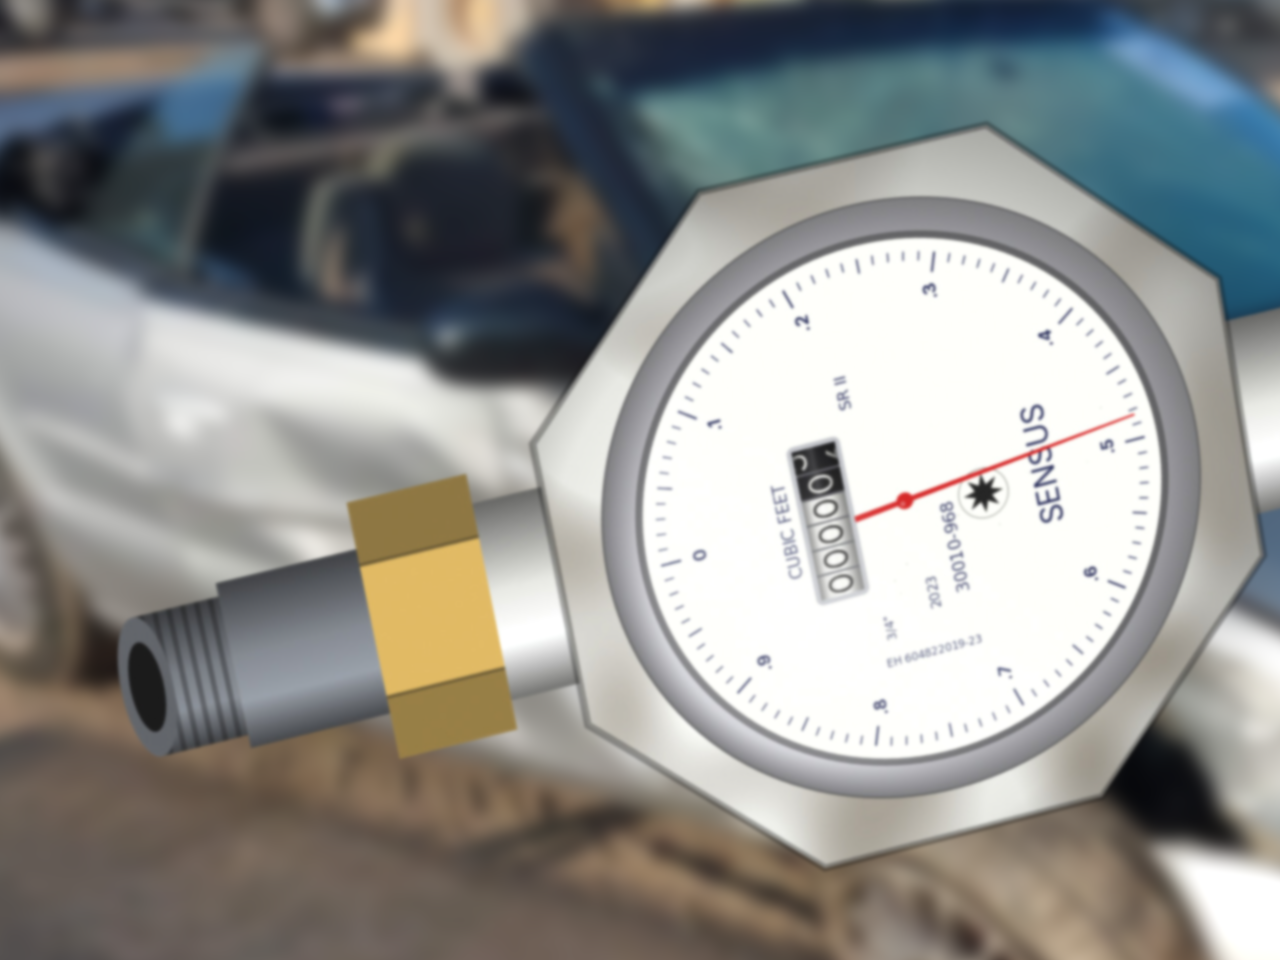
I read {"value": 5.48, "unit": "ft³"}
